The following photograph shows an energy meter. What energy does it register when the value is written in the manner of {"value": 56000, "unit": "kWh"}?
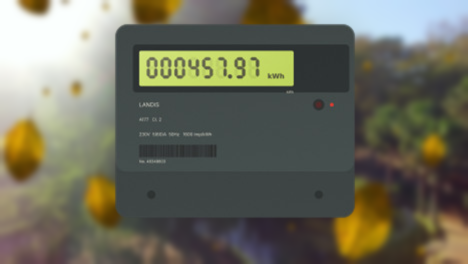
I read {"value": 457.97, "unit": "kWh"}
